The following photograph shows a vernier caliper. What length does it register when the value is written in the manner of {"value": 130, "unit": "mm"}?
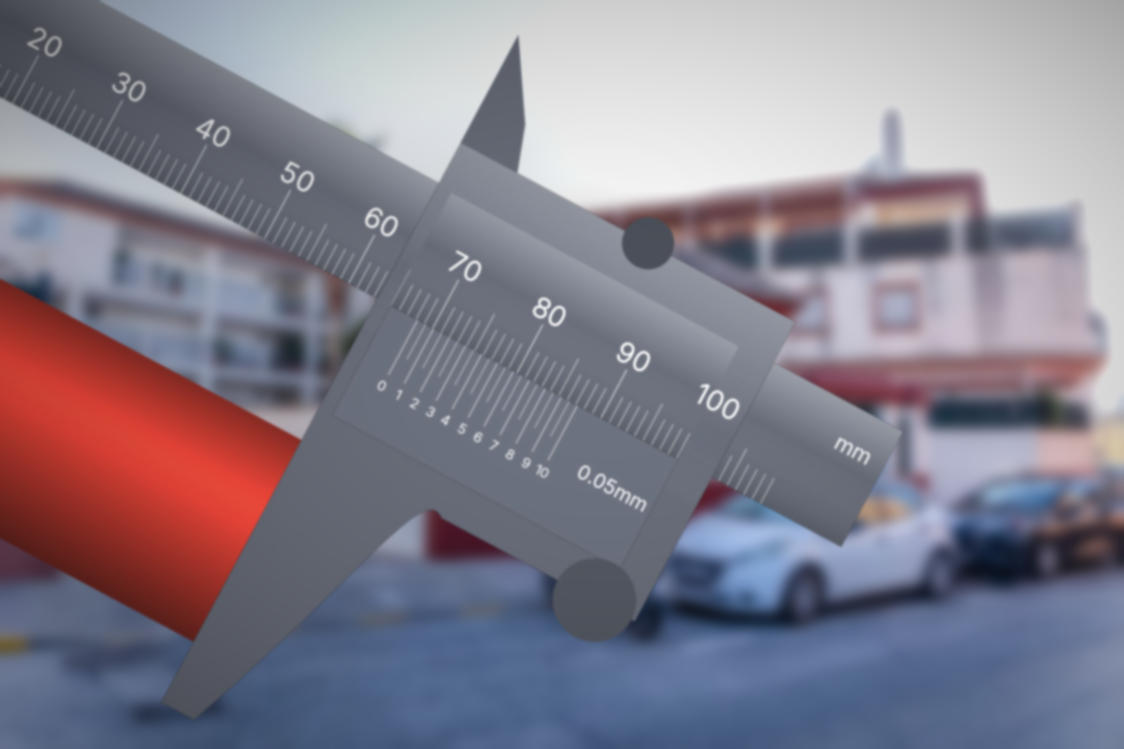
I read {"value": 68.2, "unit": "mm"}
